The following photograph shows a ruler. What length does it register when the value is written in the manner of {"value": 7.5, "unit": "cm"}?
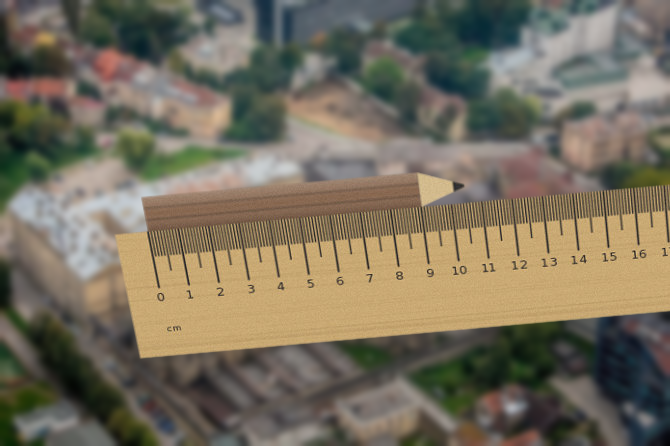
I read {"value": 10.5, "unit": "cm"}
